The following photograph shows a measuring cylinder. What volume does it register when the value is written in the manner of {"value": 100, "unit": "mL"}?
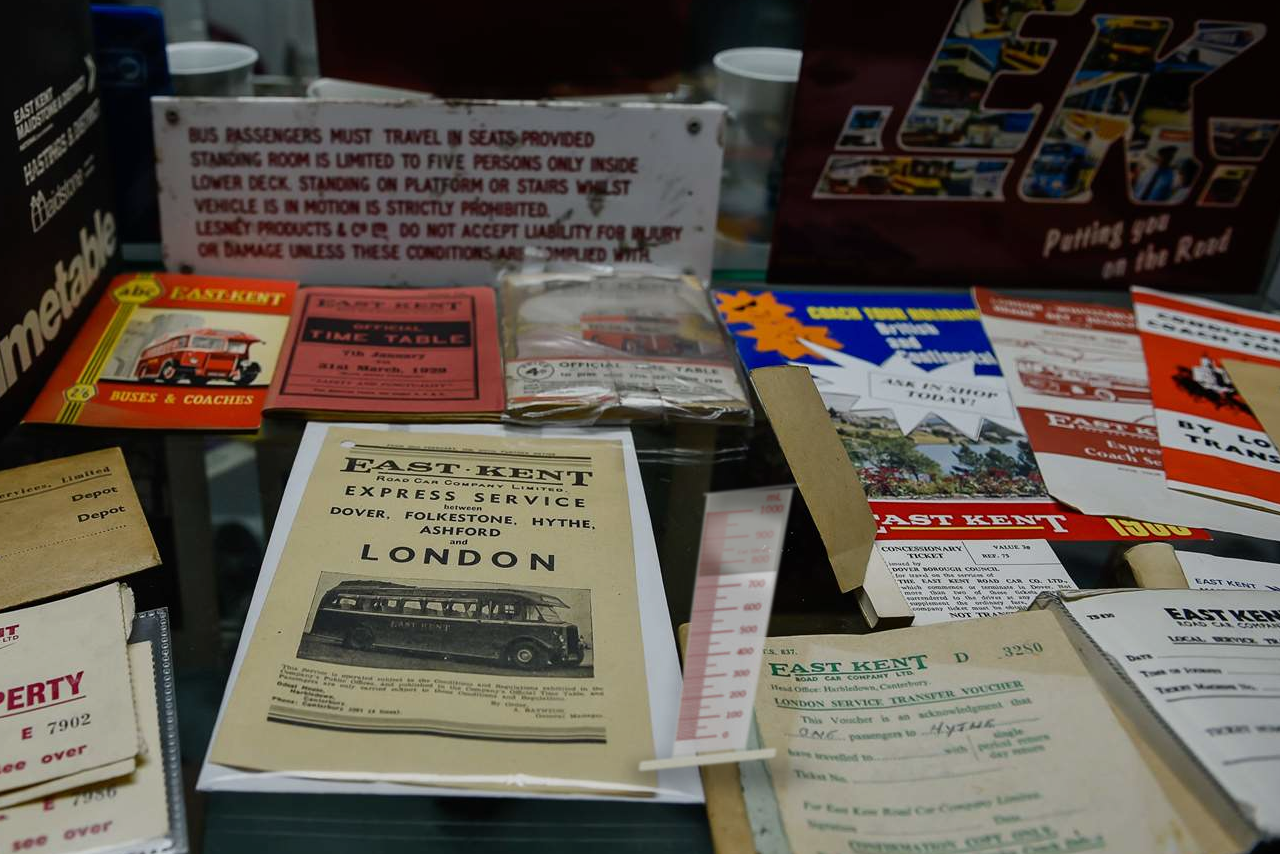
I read {"value": 750, "unit": "mL"}
